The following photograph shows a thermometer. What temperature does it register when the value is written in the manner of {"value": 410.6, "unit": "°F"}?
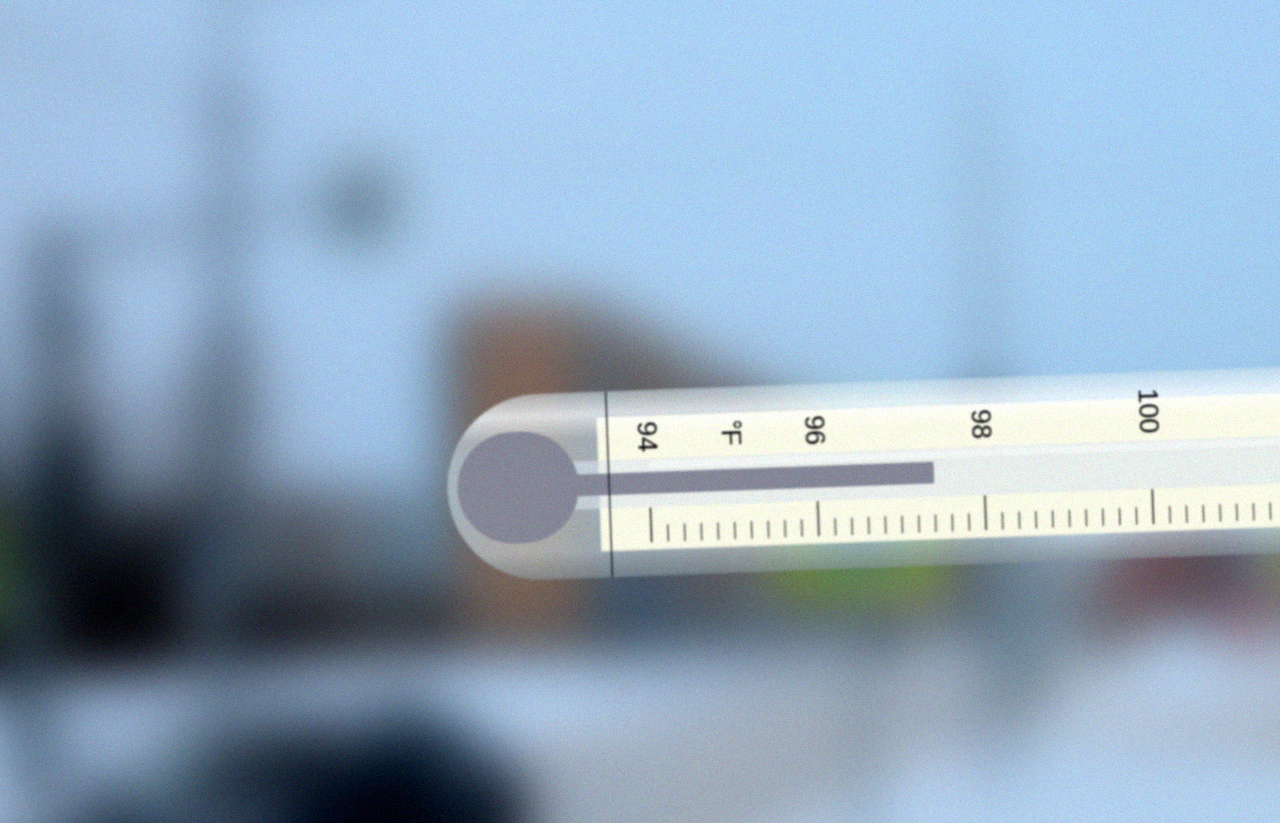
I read {"value": 97.4, "unit": "°F"}
